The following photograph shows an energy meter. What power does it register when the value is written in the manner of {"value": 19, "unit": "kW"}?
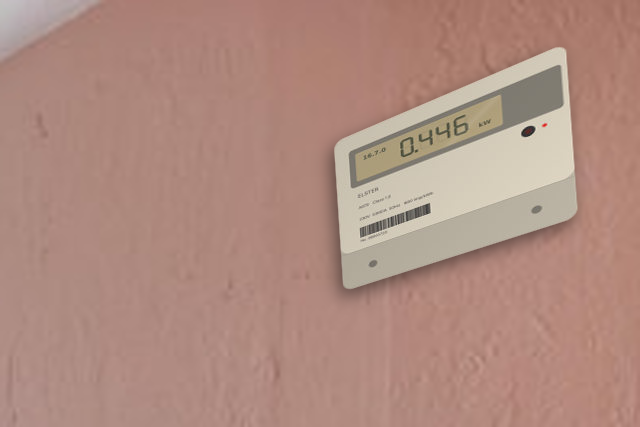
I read {"value": 0.446, "unit": "kW"}
